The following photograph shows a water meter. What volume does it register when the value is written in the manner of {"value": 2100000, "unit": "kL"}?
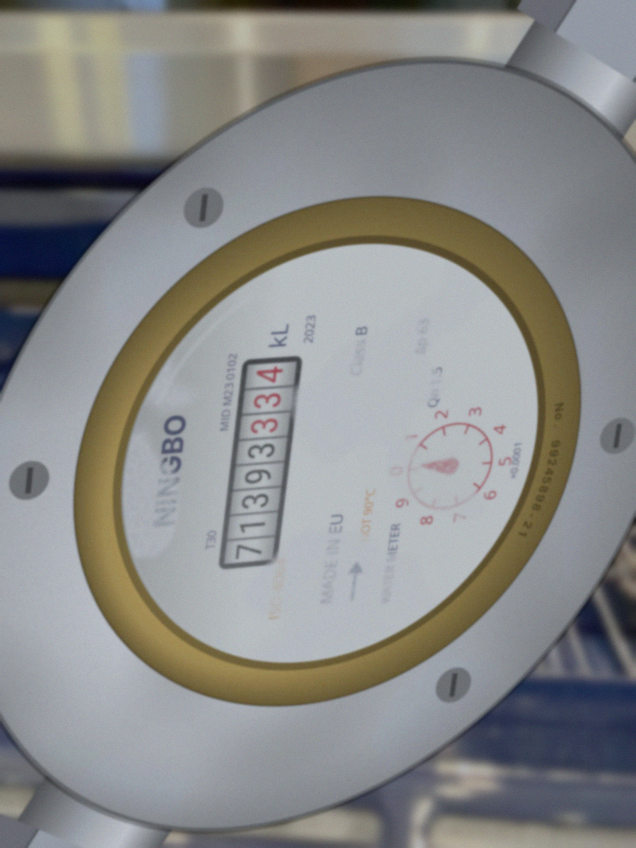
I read {"value": 71393.3340, "unit": "kL"}
